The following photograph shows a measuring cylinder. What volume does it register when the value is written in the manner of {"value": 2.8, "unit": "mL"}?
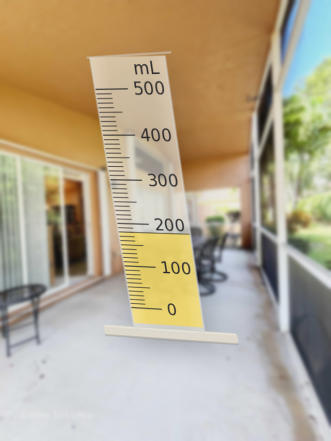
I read {"value": 180, "unit": "mL"}
